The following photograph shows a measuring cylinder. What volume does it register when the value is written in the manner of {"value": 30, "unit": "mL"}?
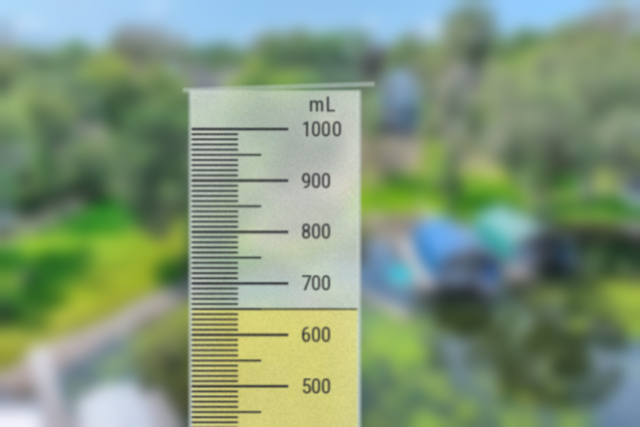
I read {"value": 650, "unit": "mL"}
